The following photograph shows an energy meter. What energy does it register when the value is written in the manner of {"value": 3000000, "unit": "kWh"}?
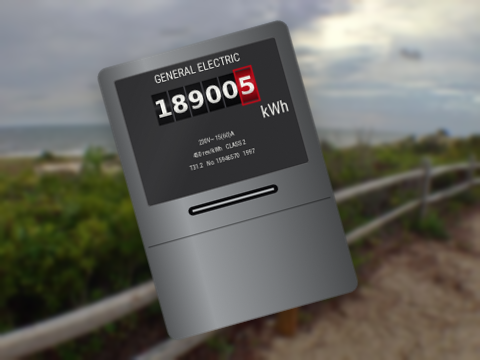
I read {"value": 18900.5, "unit": "kWh"}
